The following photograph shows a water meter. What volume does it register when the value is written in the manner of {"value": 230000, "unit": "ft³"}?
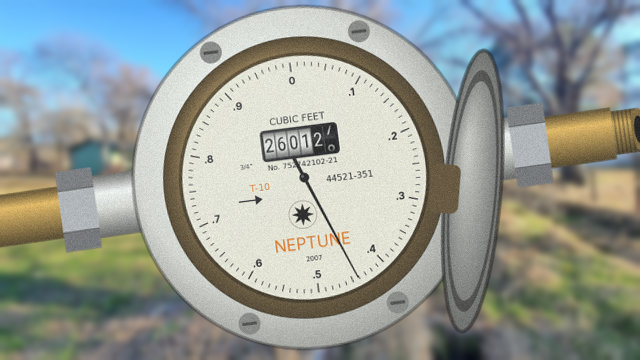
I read {"value": 260127.44, "unit": "ft³"}
